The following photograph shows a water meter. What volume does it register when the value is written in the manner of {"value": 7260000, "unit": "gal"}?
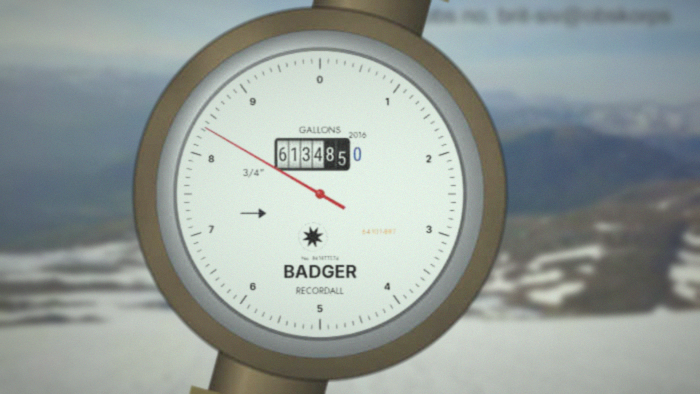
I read {"value": 6134848.3, "unit": "gal"}
